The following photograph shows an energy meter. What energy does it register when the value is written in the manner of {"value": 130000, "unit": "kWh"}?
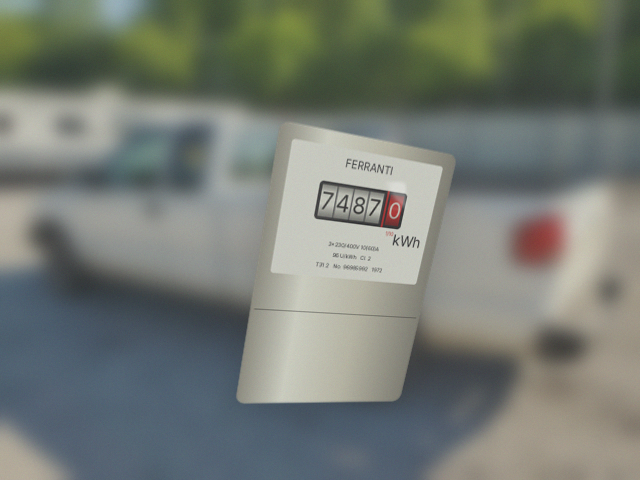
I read {"value": 7487.0, "unit": "kWh"}
